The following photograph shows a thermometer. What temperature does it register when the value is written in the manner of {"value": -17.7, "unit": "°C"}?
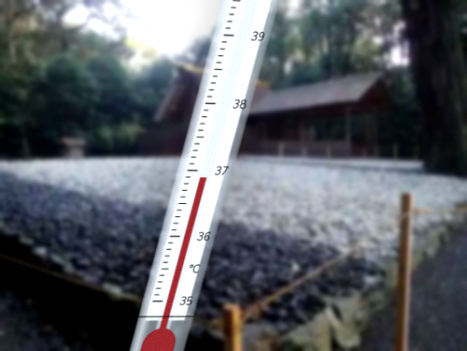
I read {"value": 36.9, "unit": "°C"}
